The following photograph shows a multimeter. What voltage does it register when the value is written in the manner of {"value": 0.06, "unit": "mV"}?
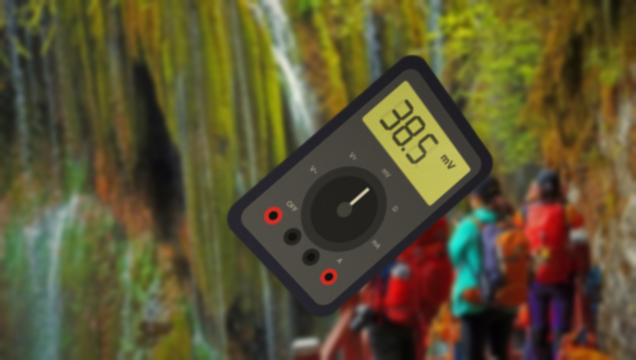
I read {"value": 38.5, "unit": "mV"}
